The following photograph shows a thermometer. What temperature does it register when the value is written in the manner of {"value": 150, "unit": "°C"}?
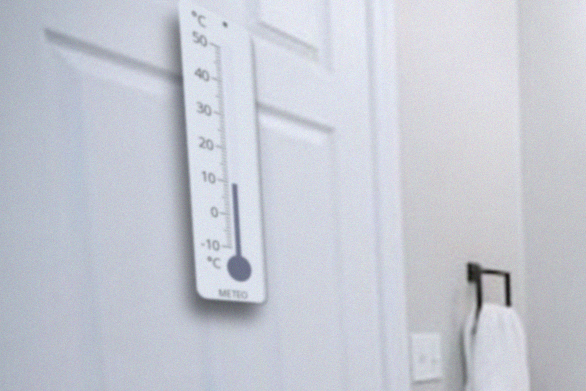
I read {"value": 10, "unit": "°C"}
